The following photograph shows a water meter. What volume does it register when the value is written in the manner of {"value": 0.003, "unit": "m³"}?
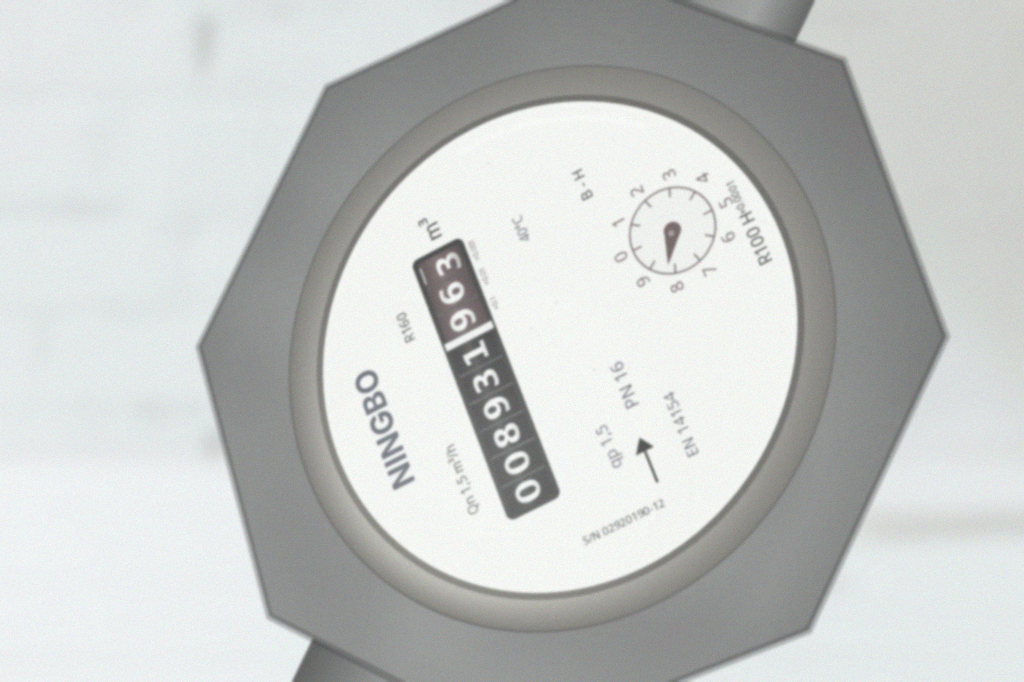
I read {"value": 8931.9628, "unit": "m³"}
